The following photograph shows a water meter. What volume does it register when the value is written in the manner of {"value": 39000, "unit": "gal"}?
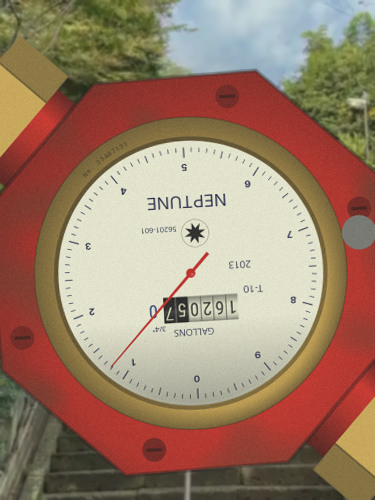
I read {"value": 1620571.2, "unit": "gal"}
